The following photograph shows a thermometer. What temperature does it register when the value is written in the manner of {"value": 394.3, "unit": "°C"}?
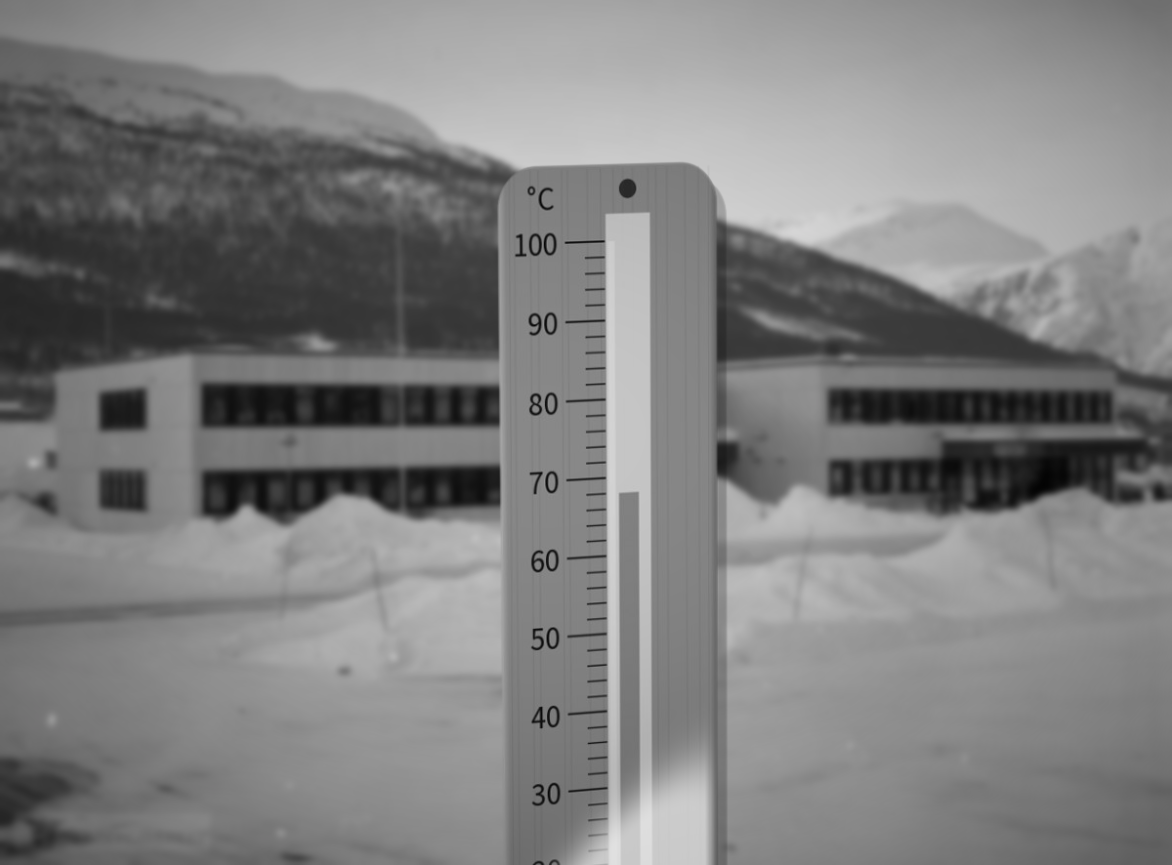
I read {"value": 68, "unit": "°C"}
